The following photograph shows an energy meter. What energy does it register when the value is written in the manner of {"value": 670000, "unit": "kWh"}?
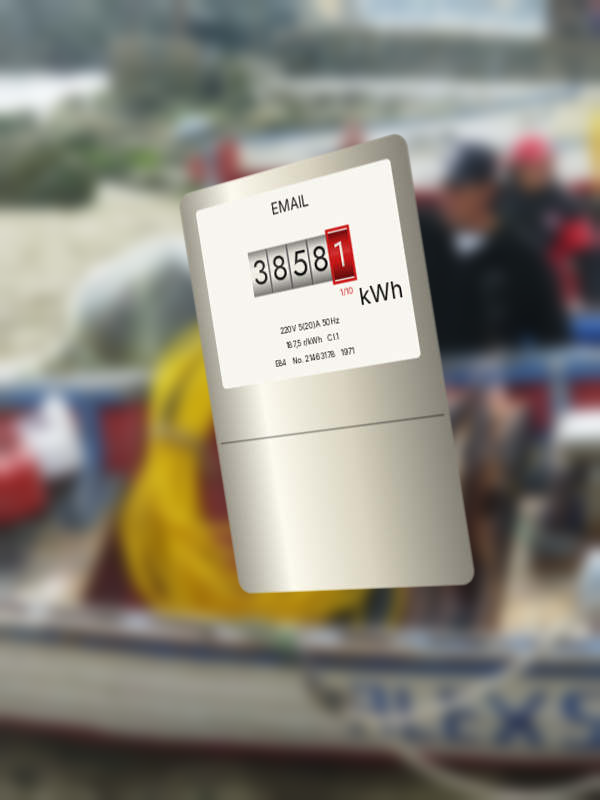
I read {"value": 3858.1, "unit": "kWh"}
